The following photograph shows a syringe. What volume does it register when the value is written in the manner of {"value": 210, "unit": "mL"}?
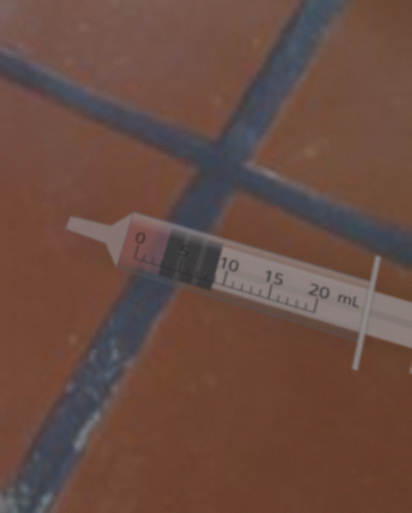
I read {"value": 3, "unit": "mL"}
